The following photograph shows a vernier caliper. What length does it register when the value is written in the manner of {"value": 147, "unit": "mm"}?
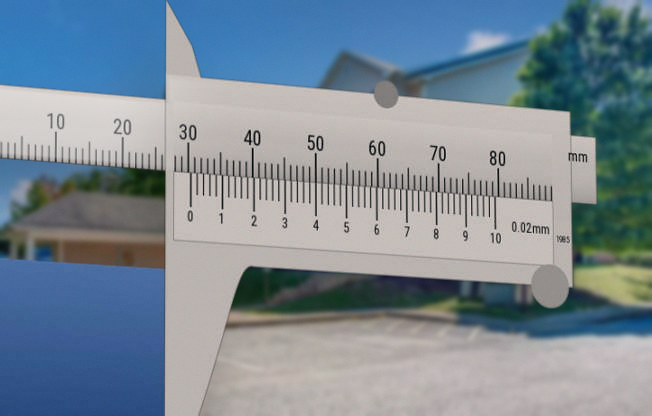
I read {"value": 30.4, "unit": "mm"}
